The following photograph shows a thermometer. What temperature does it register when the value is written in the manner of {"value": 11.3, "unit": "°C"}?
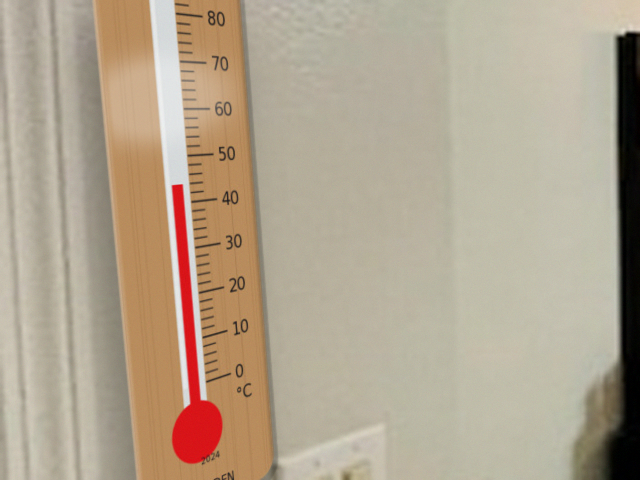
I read {"value": 44, "unit": "°C"}
